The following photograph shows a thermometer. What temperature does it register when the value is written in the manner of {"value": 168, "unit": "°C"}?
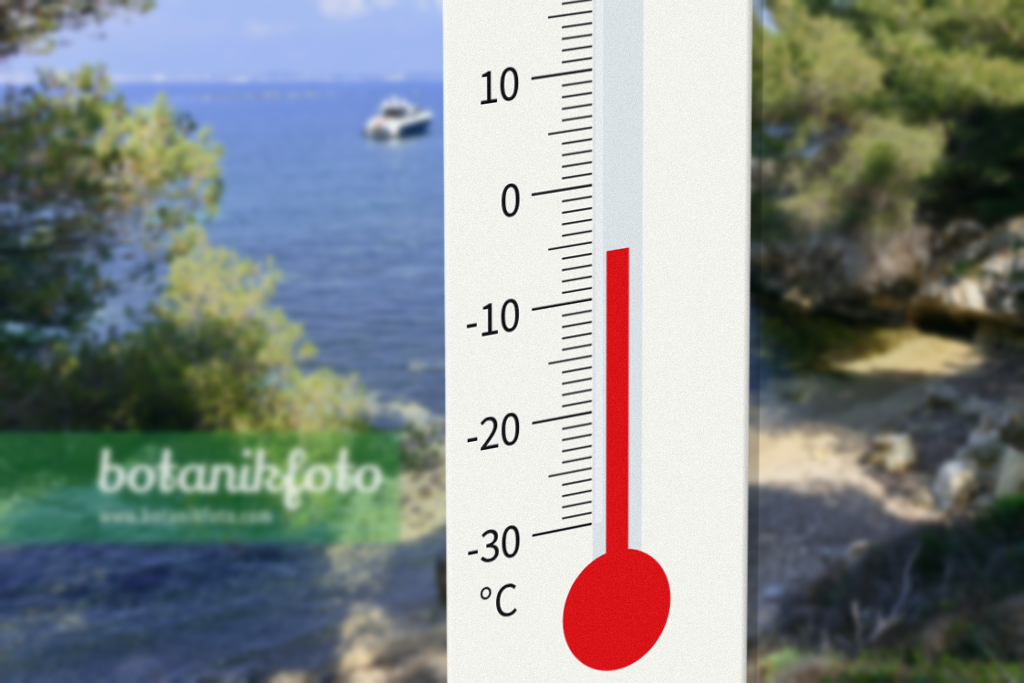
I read {"value": -6, "unit": "°C"}
